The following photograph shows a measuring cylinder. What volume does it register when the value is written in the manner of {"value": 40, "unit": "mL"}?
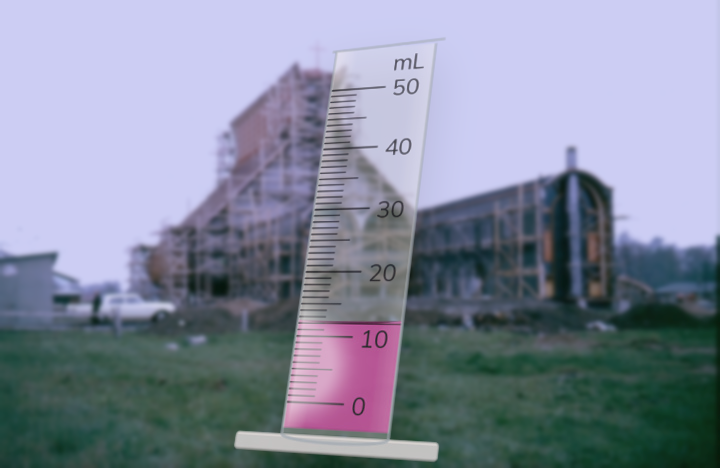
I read {"value": 12, "unit": "mL"}
